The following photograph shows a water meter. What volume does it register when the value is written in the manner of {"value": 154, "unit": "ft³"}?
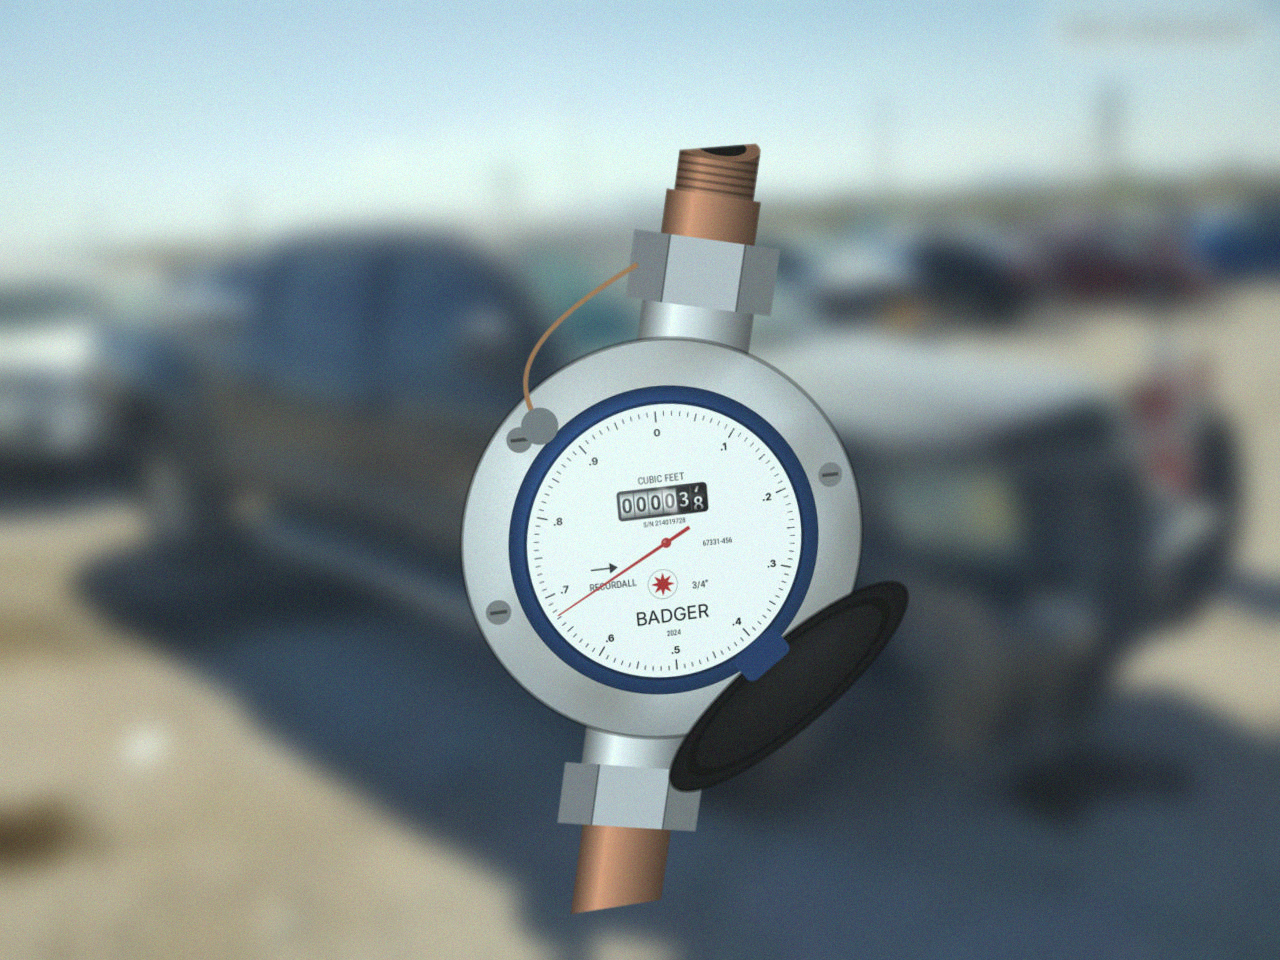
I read {"value": 37.67, "unit": "ft³"}
